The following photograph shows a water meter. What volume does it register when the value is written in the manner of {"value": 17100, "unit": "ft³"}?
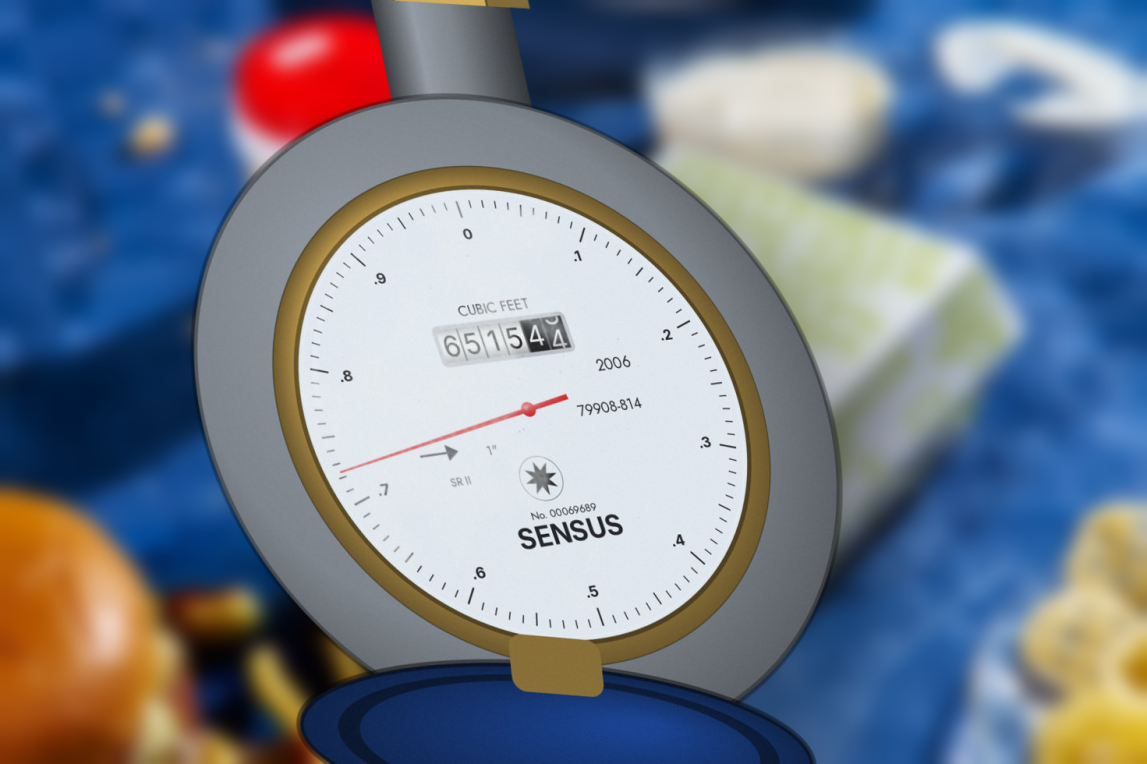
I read {"value": 651543.72, "unit": "ft³"}
